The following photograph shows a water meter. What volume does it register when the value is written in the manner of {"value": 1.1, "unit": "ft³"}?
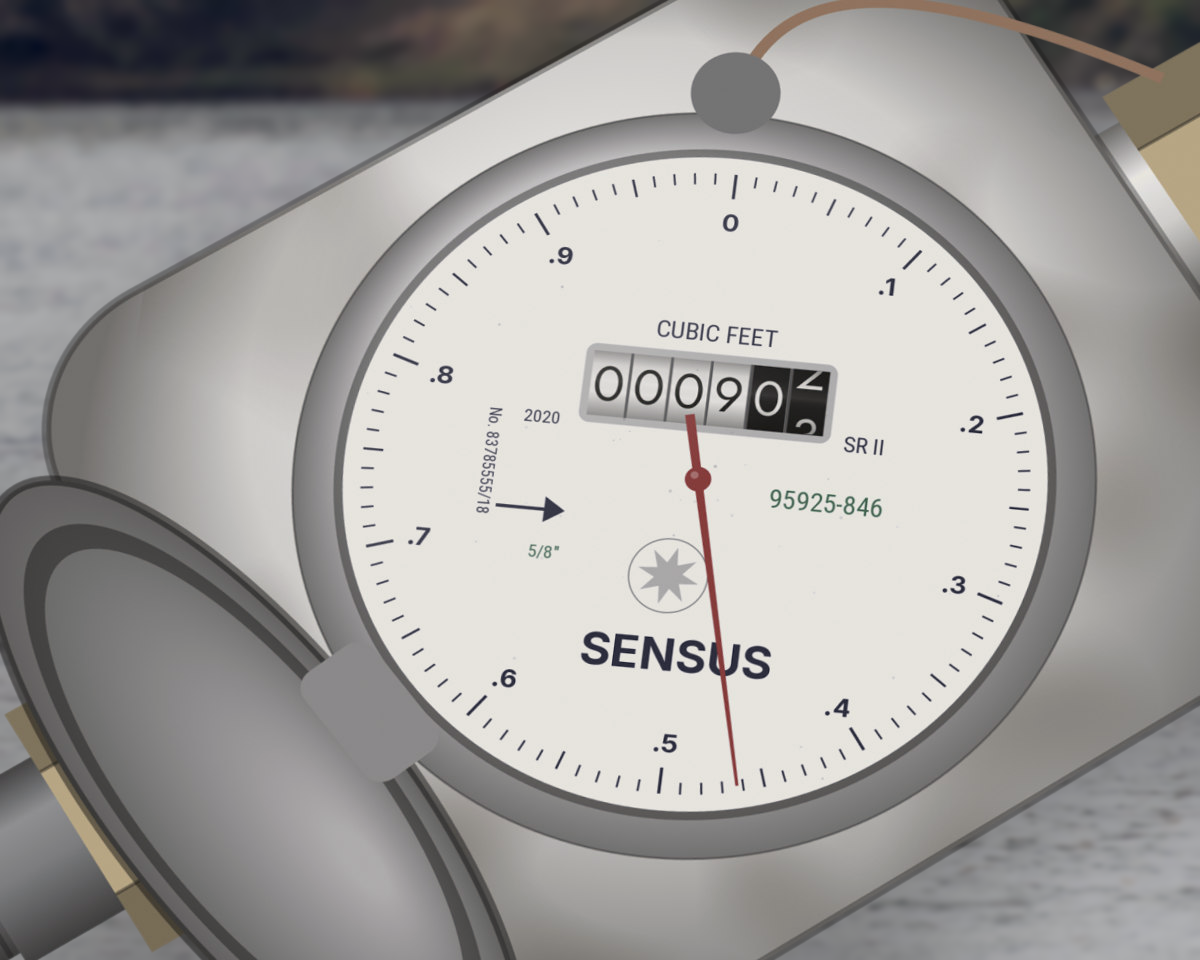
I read {"value": 902.46, "unit": "ft³"}
